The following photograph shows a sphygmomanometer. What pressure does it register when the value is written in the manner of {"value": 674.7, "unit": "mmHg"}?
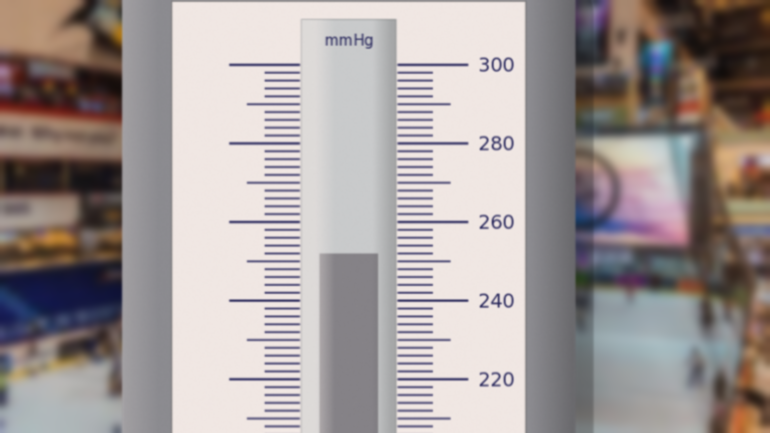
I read {"value": 252, "unit": "mmHg"}
